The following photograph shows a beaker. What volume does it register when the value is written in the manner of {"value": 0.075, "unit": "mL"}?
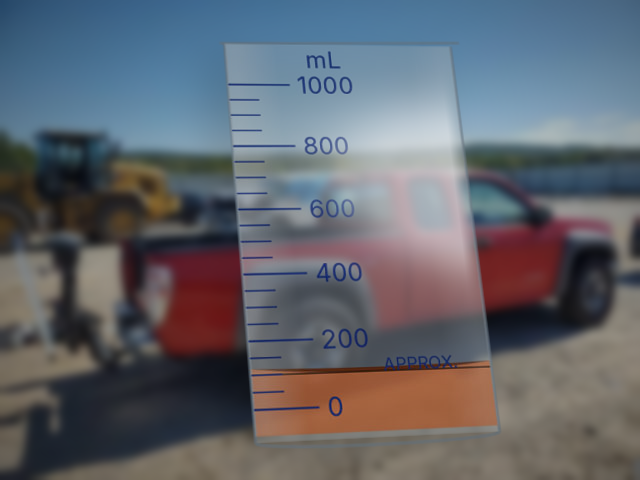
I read {"value": 100, "unit": "mL"}
